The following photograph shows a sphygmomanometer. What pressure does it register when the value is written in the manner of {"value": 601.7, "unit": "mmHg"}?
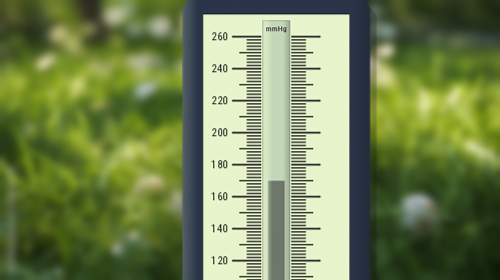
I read {"value": 170, "unit": "mmHg"}
